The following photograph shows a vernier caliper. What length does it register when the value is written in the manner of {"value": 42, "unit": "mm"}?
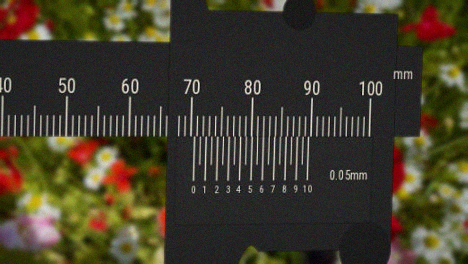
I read {"value": 70.6, "unit": "mm"}
